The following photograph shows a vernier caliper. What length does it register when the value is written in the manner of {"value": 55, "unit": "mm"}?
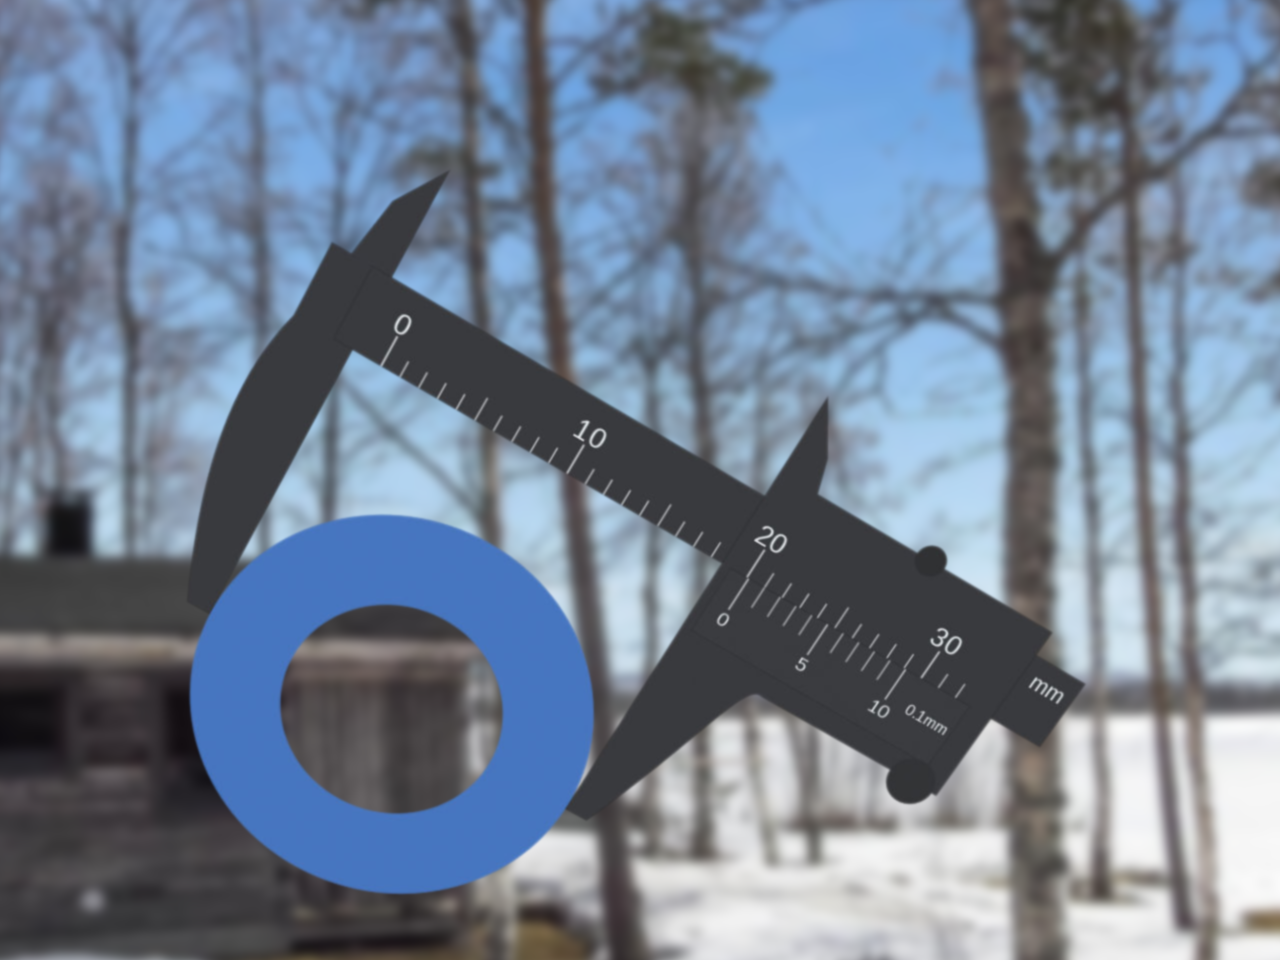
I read {"value": 20.1, "unit": "mm"}
